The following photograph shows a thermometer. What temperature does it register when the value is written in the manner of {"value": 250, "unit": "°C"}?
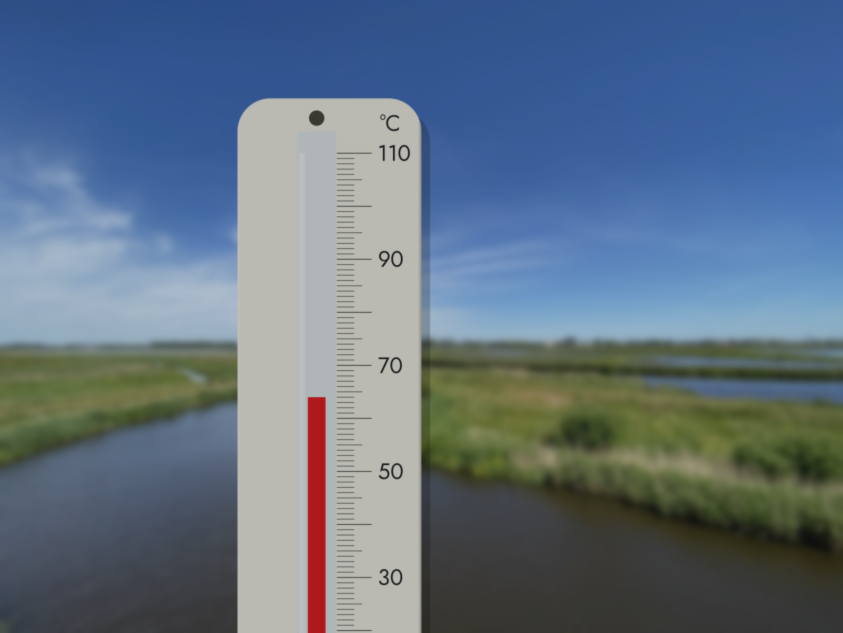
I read {"value": 64, "unit": "°C"}
